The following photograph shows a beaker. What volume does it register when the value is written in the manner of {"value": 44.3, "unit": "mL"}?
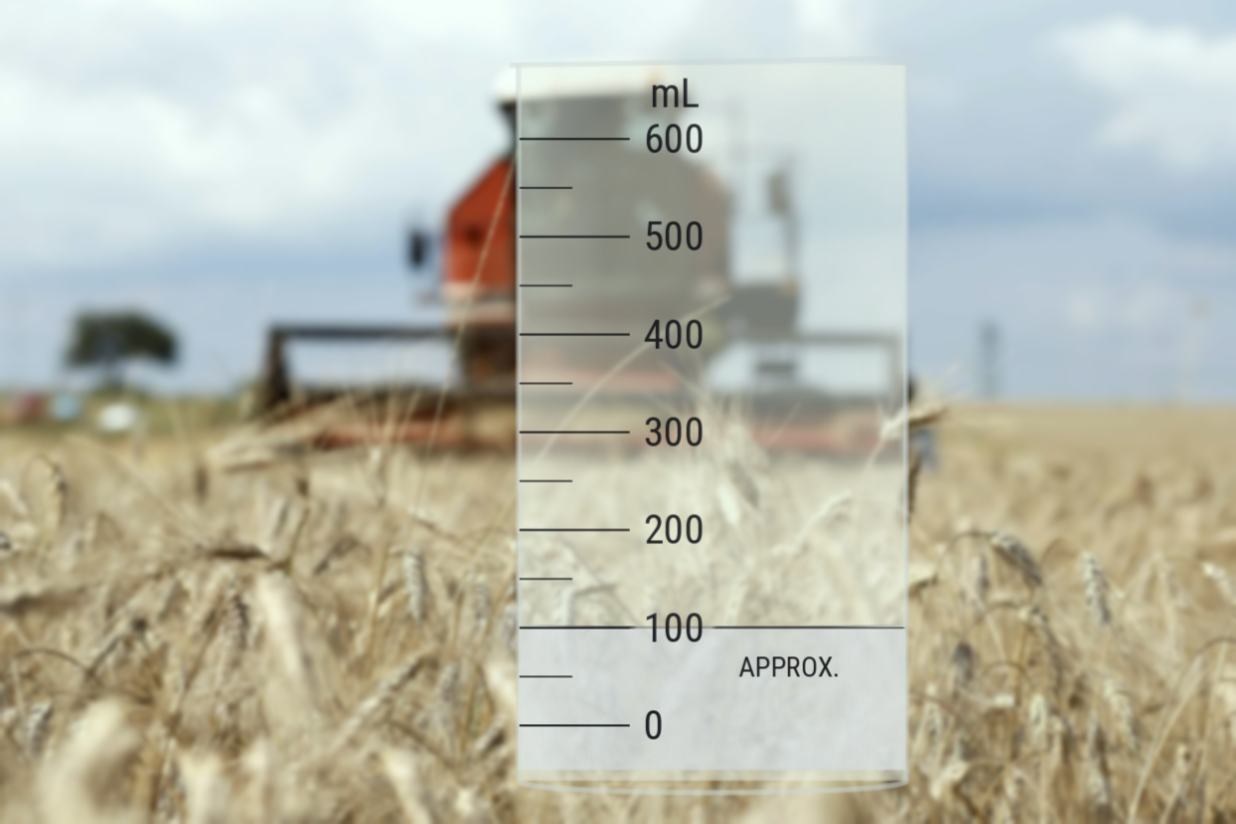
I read {"value": 100, "unit": "mL"}
